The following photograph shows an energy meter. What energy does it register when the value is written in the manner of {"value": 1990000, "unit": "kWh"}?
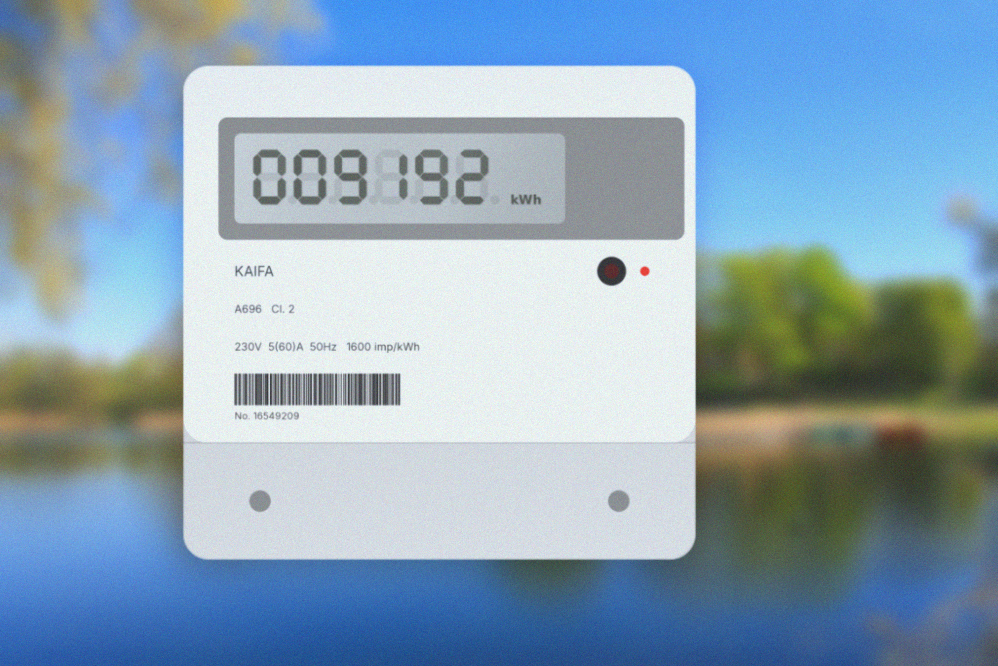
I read {"value": 9192, "unit": "kWh"}
